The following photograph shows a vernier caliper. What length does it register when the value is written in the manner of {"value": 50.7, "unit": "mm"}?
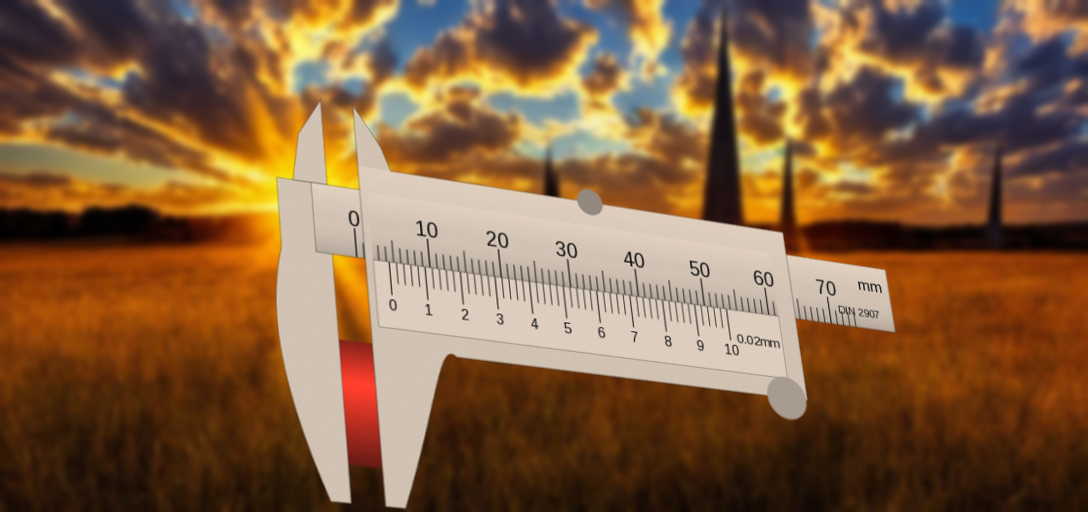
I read {"value": 4.4, "unit": "mm"}
